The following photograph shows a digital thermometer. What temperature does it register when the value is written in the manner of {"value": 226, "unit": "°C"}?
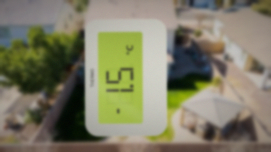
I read {"value": -1.5, "unit": "°C"}
